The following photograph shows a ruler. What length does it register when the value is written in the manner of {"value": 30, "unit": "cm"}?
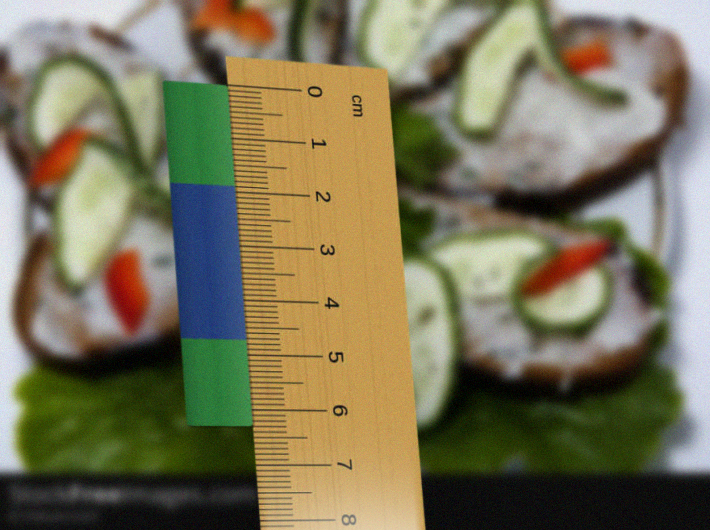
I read {"value": 6.3, "unit": "cm"}
